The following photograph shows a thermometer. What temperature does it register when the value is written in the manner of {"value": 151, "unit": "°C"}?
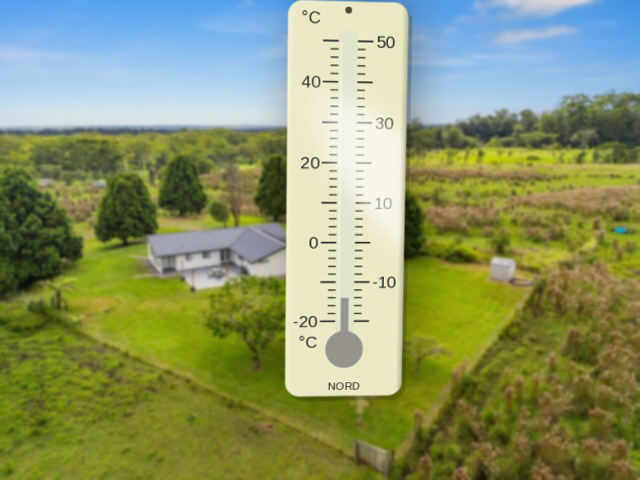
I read {"value": -14, "unit": "°C"}
